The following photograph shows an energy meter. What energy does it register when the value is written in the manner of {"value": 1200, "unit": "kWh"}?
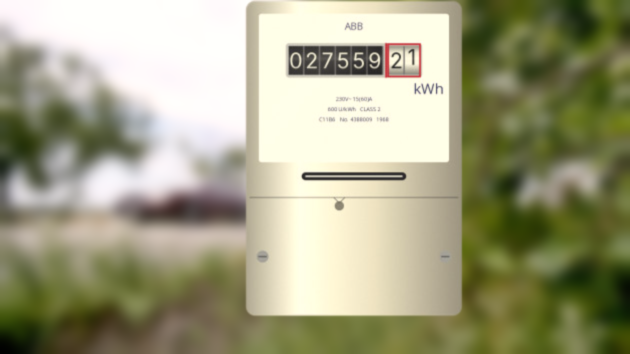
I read {"value": 27559.21, "unit": "kWh"}
